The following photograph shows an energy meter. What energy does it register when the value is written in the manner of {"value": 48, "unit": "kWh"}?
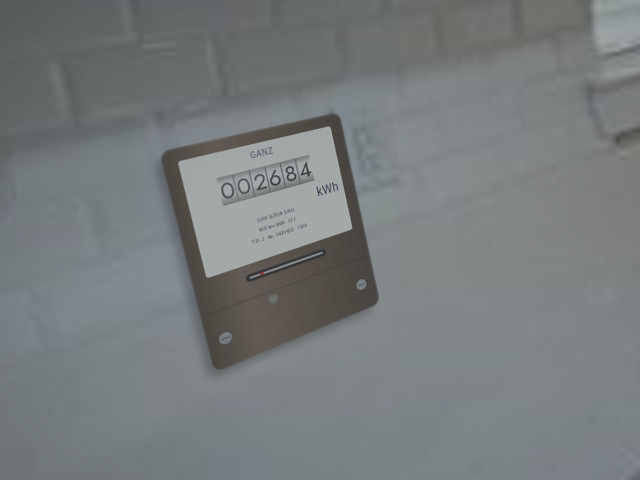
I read {"value": 2684, "unit": "kWh"}
